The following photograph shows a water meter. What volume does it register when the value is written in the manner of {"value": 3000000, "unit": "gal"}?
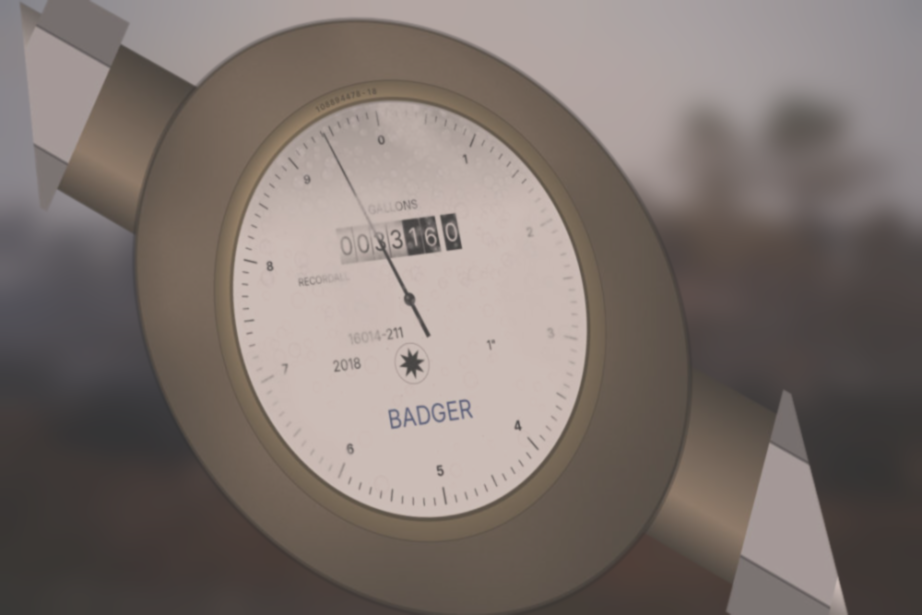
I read {"value": 33159.4, "unit": "gal"}
